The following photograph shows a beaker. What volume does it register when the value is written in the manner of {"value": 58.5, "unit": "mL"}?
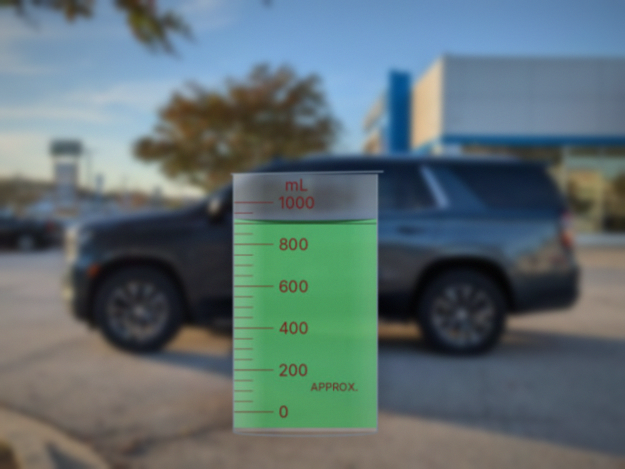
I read {"value": 900, "unit": "mL"}
